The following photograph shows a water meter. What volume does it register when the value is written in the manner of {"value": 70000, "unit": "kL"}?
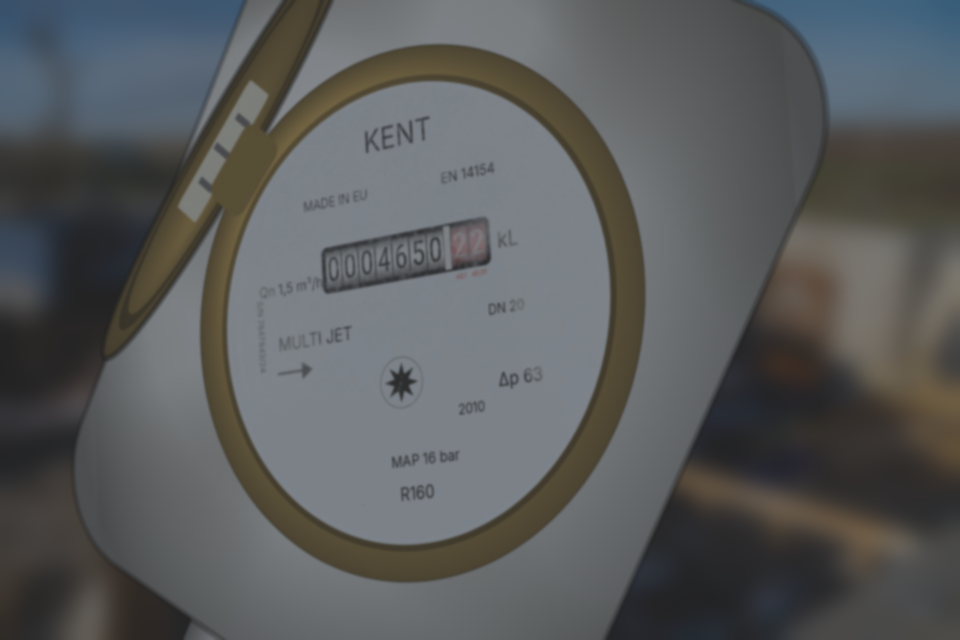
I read {"value": 4650.22, "unit": "kL"}
